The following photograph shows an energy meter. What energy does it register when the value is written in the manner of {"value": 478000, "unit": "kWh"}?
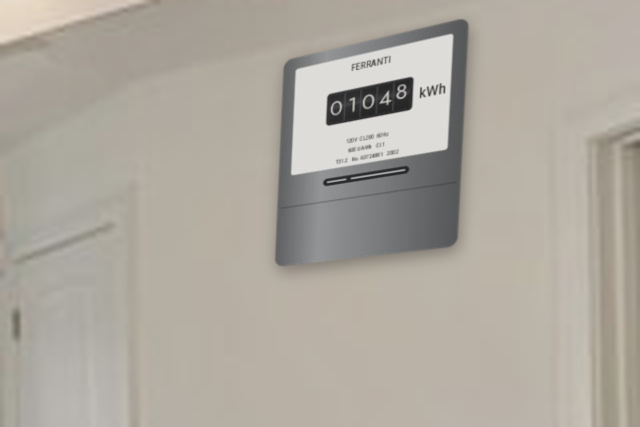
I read {"value": 1048, "unit": "kWh"}
